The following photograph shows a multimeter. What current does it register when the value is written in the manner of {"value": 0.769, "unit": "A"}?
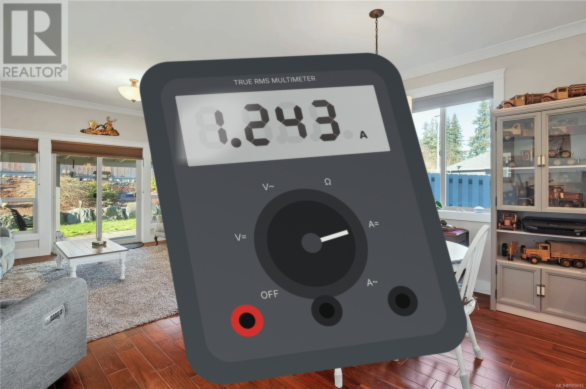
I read {"value": 1.243, "unit": "A"}
